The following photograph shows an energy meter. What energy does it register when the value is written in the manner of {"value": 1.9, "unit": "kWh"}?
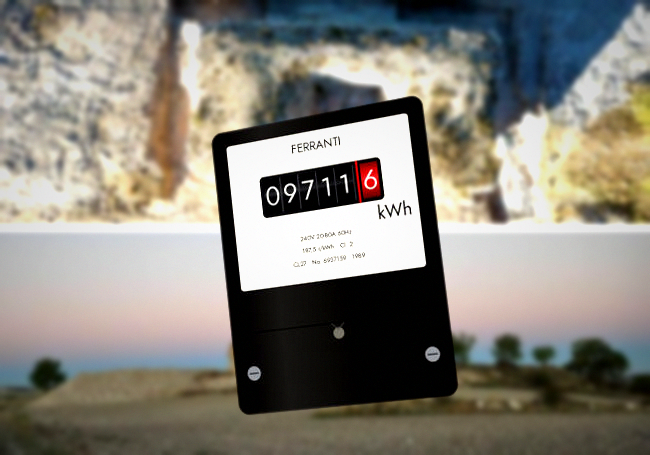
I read {"value": 9711.6, "unit": "kWh"}
